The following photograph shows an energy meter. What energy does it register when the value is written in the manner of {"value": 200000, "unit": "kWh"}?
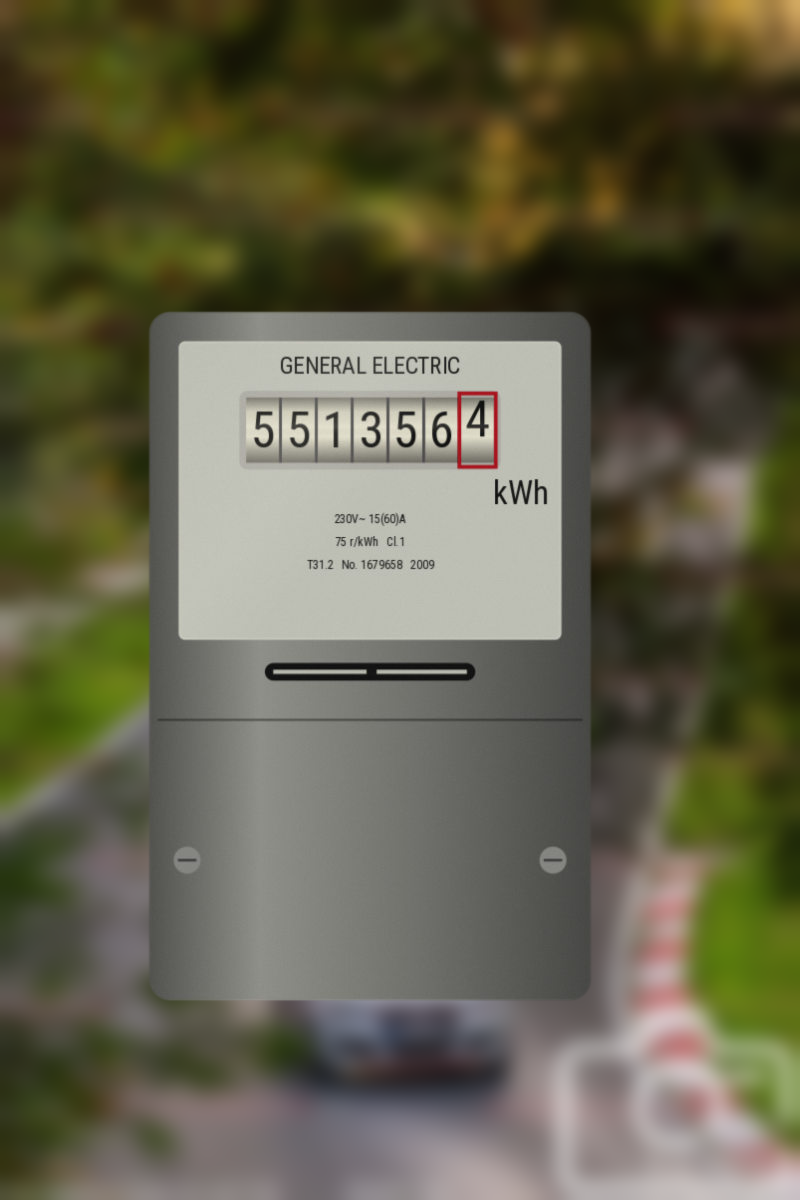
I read {"value": 551356.4, "unit": "kWh"}
